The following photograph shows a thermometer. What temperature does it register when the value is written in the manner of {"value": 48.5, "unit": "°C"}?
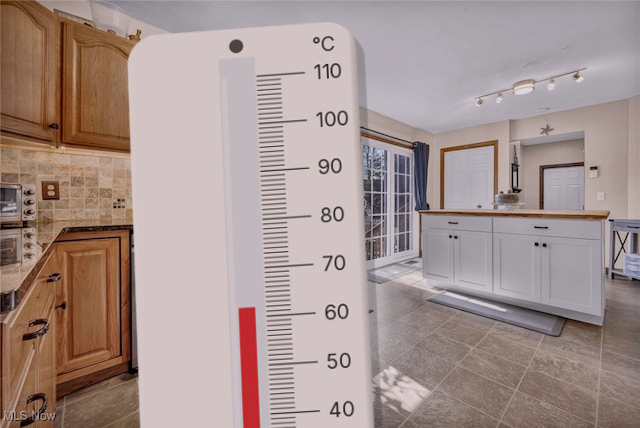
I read {"value": 62, "unit": "°C"}
